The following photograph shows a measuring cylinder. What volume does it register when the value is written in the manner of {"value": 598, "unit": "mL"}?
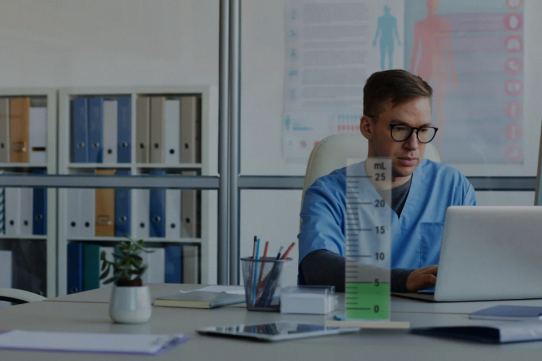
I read {"value": 5, "unit": "mL"}
